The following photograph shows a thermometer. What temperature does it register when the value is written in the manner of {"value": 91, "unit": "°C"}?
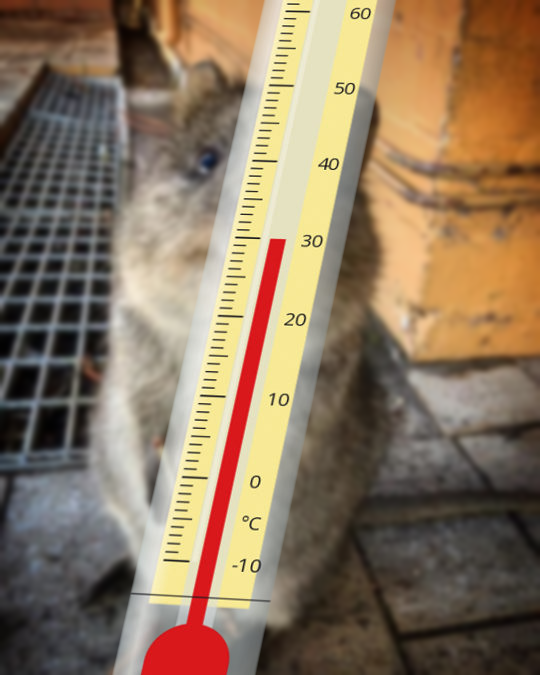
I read {"value": 30, "unit": "°C"}
